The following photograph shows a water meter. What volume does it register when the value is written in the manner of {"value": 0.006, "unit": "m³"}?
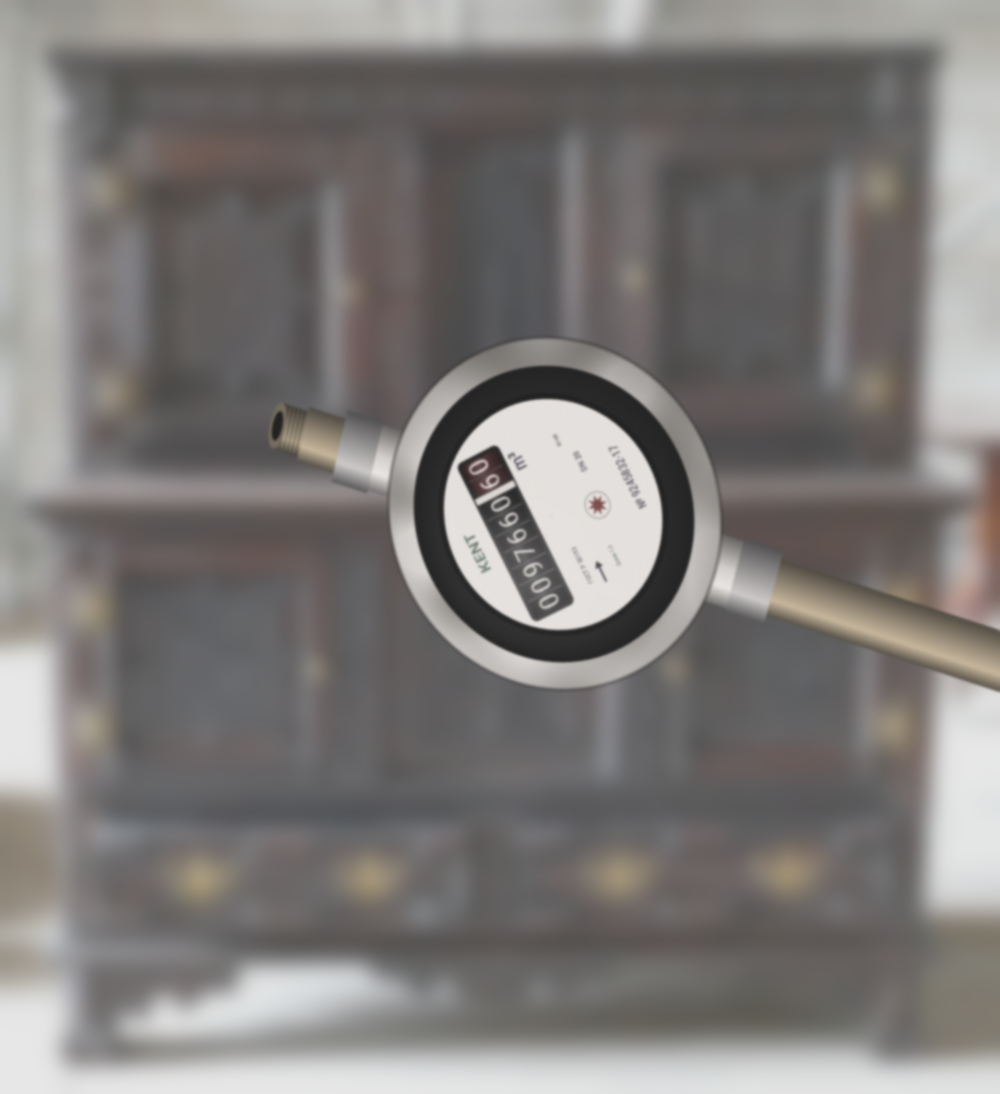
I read {"value": 97660.60, "unit": "m³"}
